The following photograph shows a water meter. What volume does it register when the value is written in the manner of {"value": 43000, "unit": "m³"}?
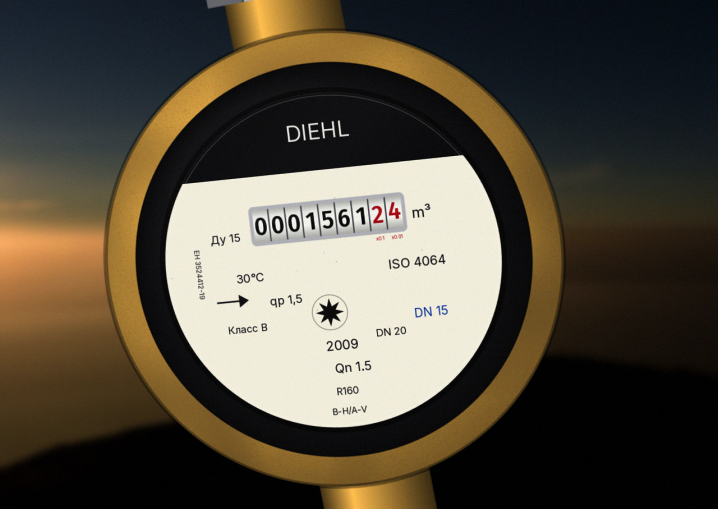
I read {"value": 1561.24, "unit": "m³"}
